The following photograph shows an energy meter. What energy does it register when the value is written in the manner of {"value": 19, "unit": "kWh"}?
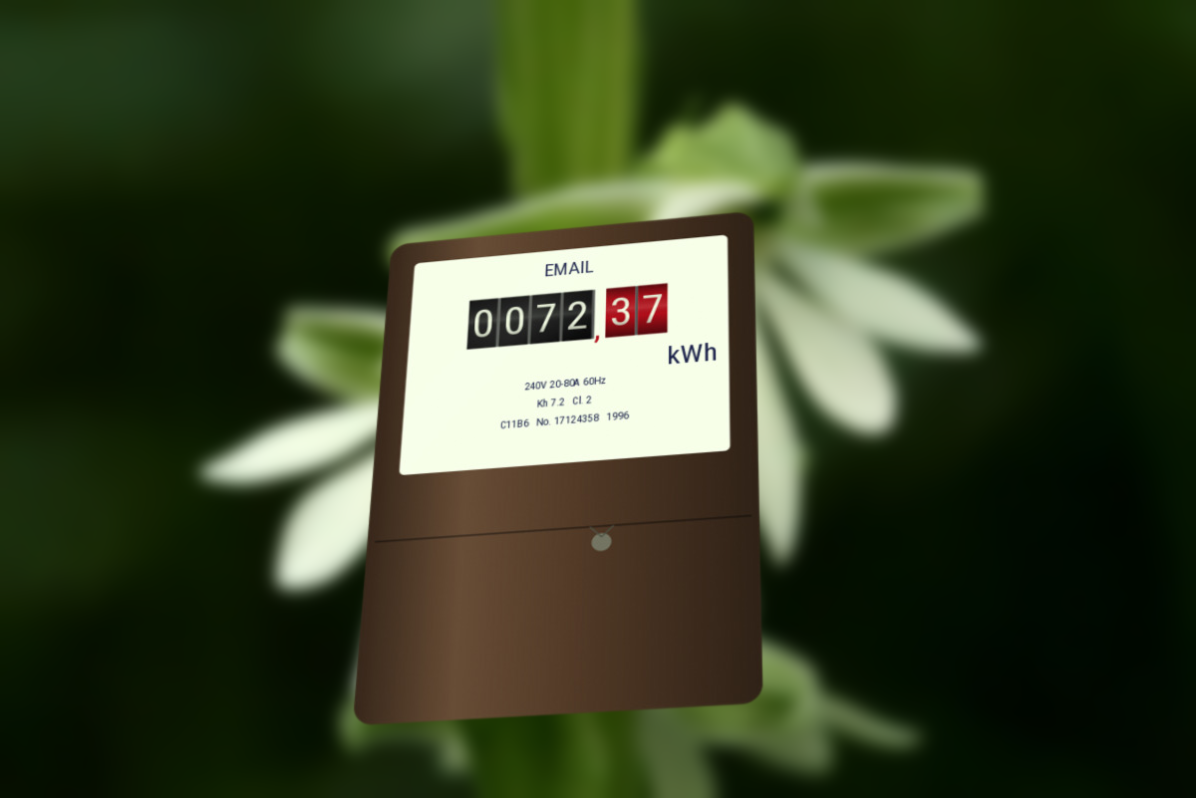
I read {"value": 72.37, "unit": "kWh"}
